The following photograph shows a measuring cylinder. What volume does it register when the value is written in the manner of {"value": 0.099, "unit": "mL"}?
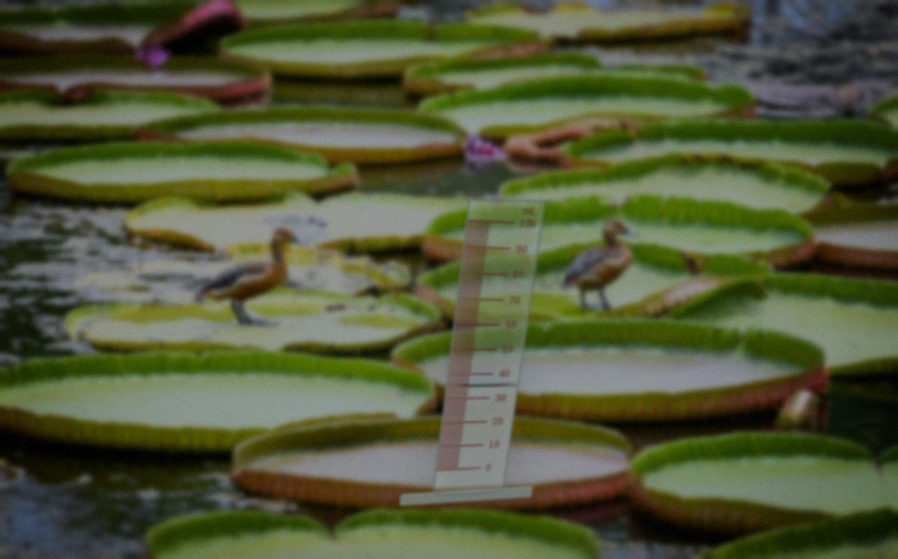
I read {"value": 35, "unit": "mL"}
